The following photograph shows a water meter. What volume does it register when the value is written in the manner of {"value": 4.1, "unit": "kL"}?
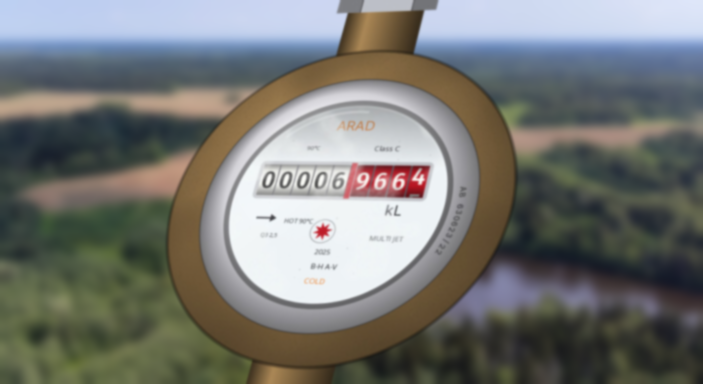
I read {"value": 6.9664, "unit": "kL"}
